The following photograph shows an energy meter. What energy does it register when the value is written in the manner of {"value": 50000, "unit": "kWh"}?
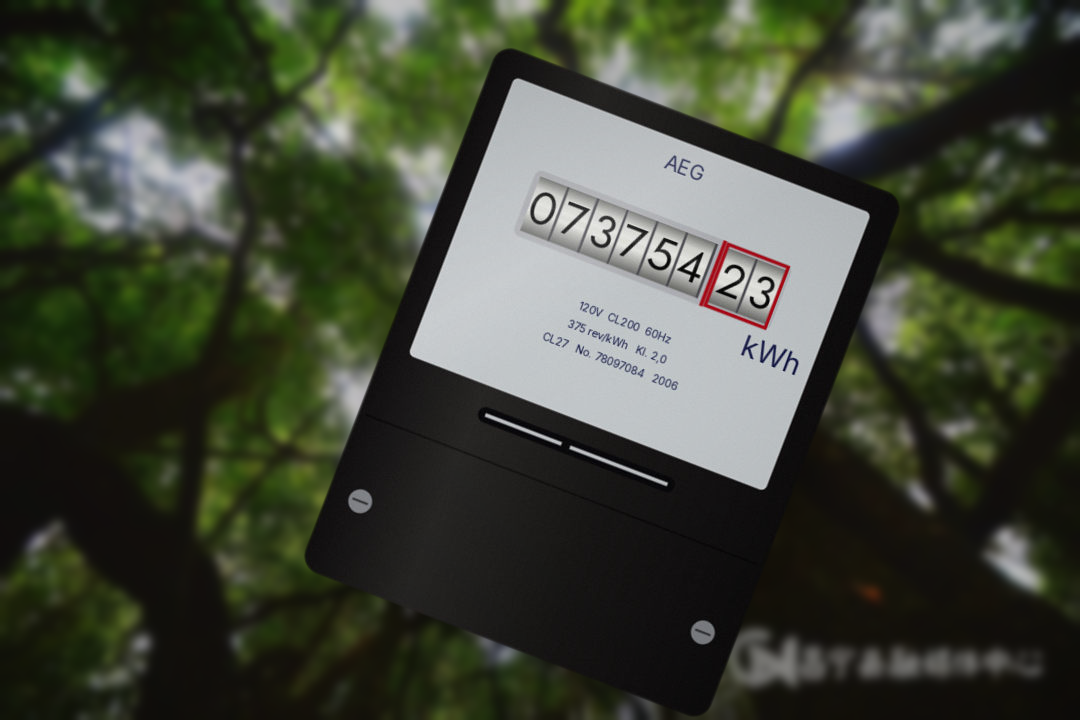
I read {"value": 73754.23, "unit": "kWh"}
